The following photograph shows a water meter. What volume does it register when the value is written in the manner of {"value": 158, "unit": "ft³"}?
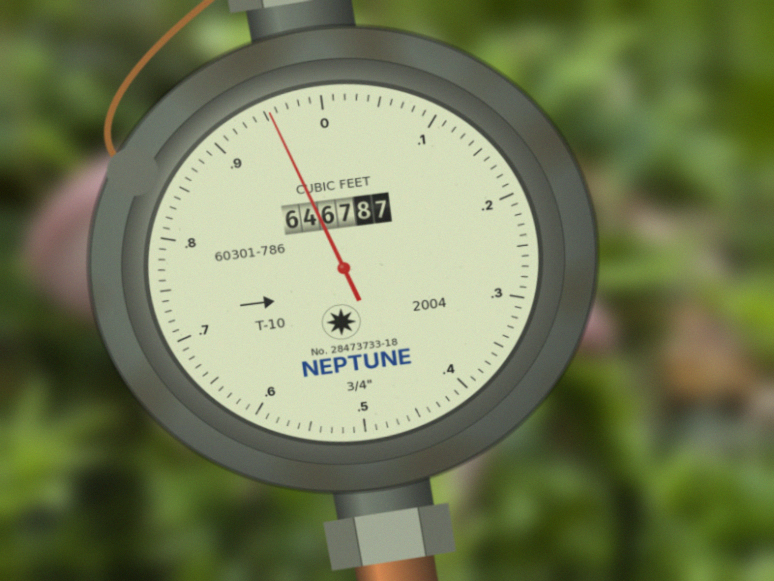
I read {"value": 646786.95, "unit": "ft³"}
